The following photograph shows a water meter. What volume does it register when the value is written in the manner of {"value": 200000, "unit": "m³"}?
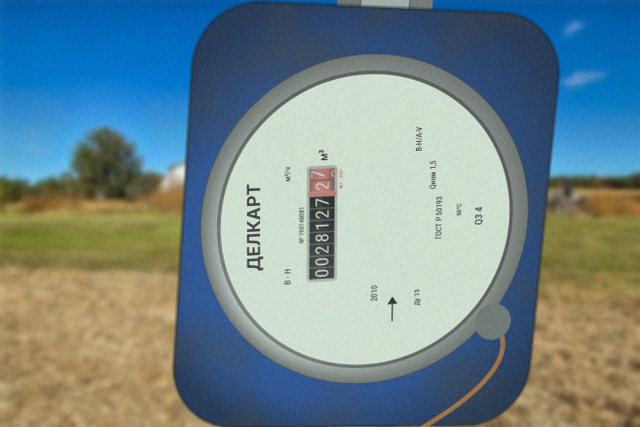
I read {"value": 28127.27, "unit": "m³"}
